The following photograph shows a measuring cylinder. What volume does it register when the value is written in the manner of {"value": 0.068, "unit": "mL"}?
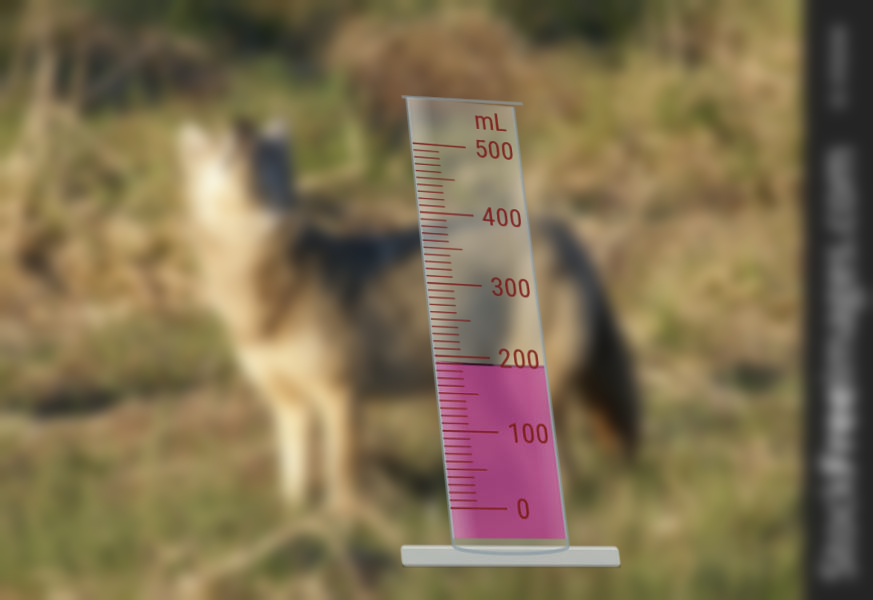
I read {"value": 190, "unit": "mL"}
